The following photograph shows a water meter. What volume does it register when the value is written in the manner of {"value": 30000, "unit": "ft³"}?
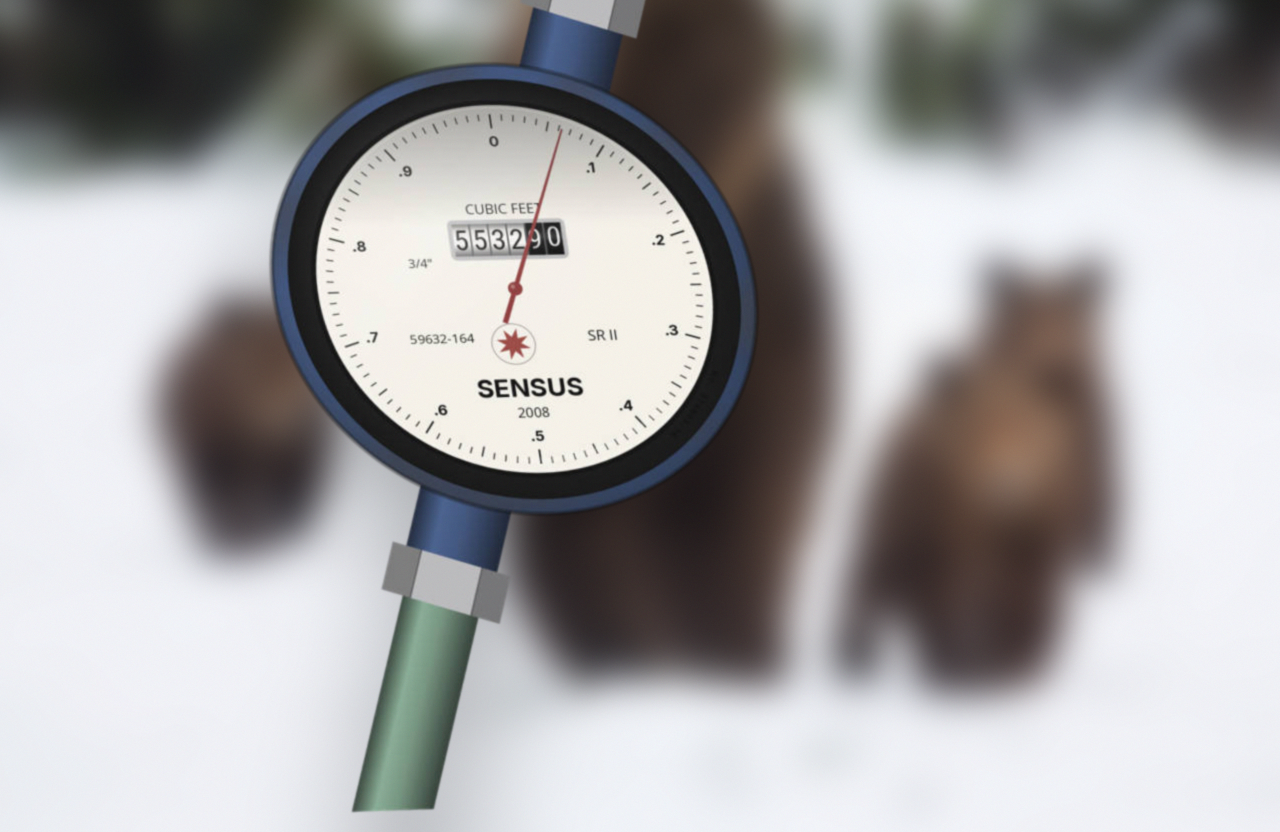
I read {"value": 553290.06, "unit": "ft³"}
